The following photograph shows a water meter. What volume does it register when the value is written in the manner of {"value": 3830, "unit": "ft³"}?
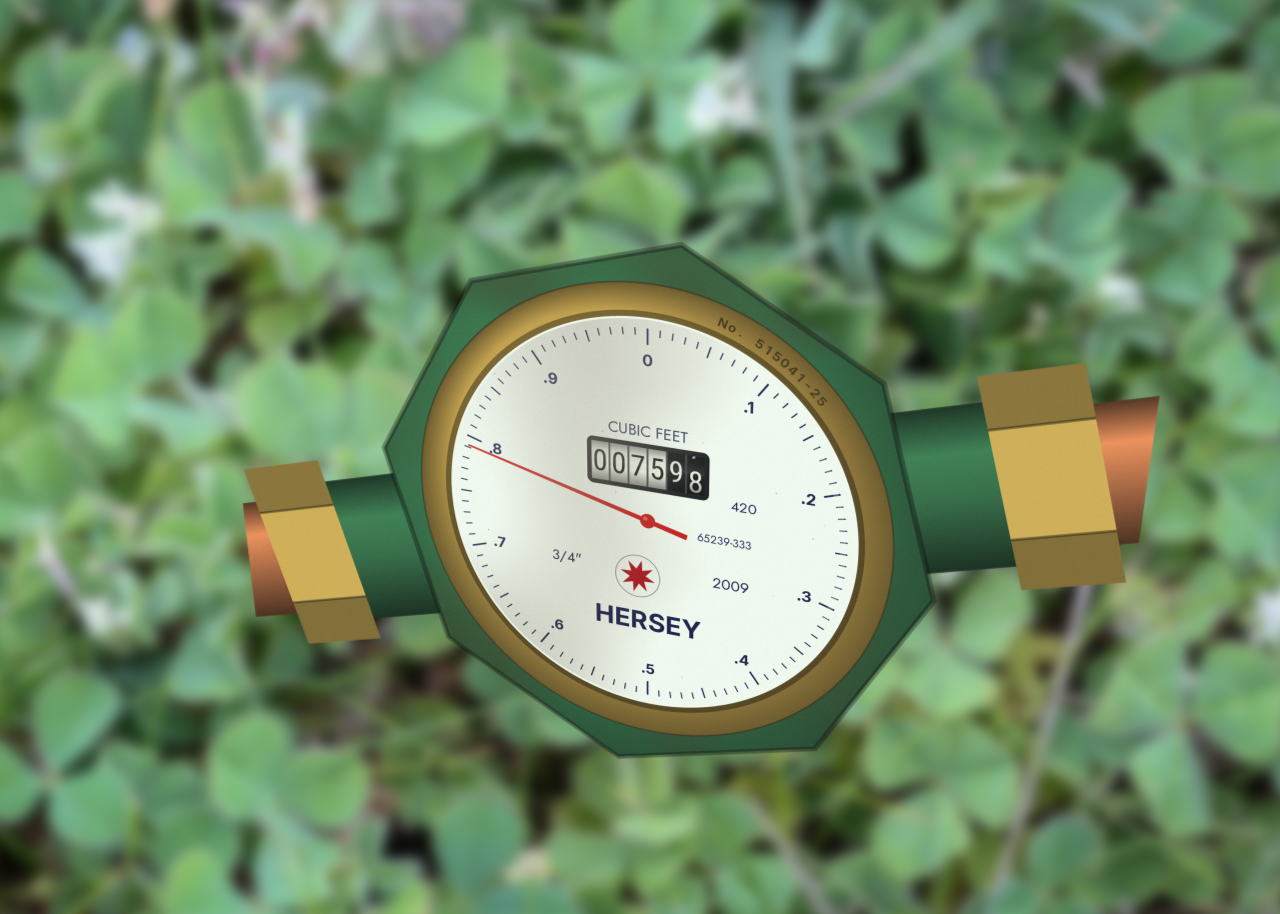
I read {"value": 7597.79, "unit": "ft³"}
